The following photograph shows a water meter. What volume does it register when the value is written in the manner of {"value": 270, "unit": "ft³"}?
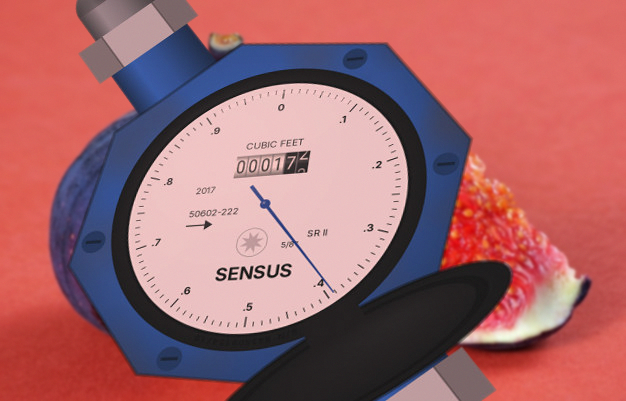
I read {"value": 172.39, "unit": "ft³"}
